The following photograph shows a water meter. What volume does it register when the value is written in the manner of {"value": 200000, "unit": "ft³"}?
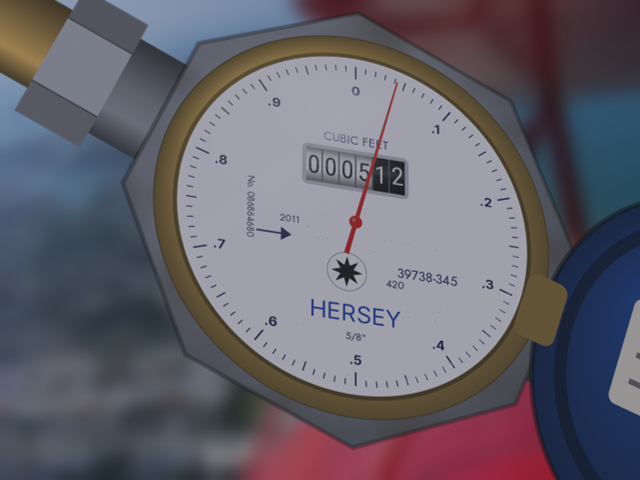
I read {"value": 512.04, "unit": "ft³"}
